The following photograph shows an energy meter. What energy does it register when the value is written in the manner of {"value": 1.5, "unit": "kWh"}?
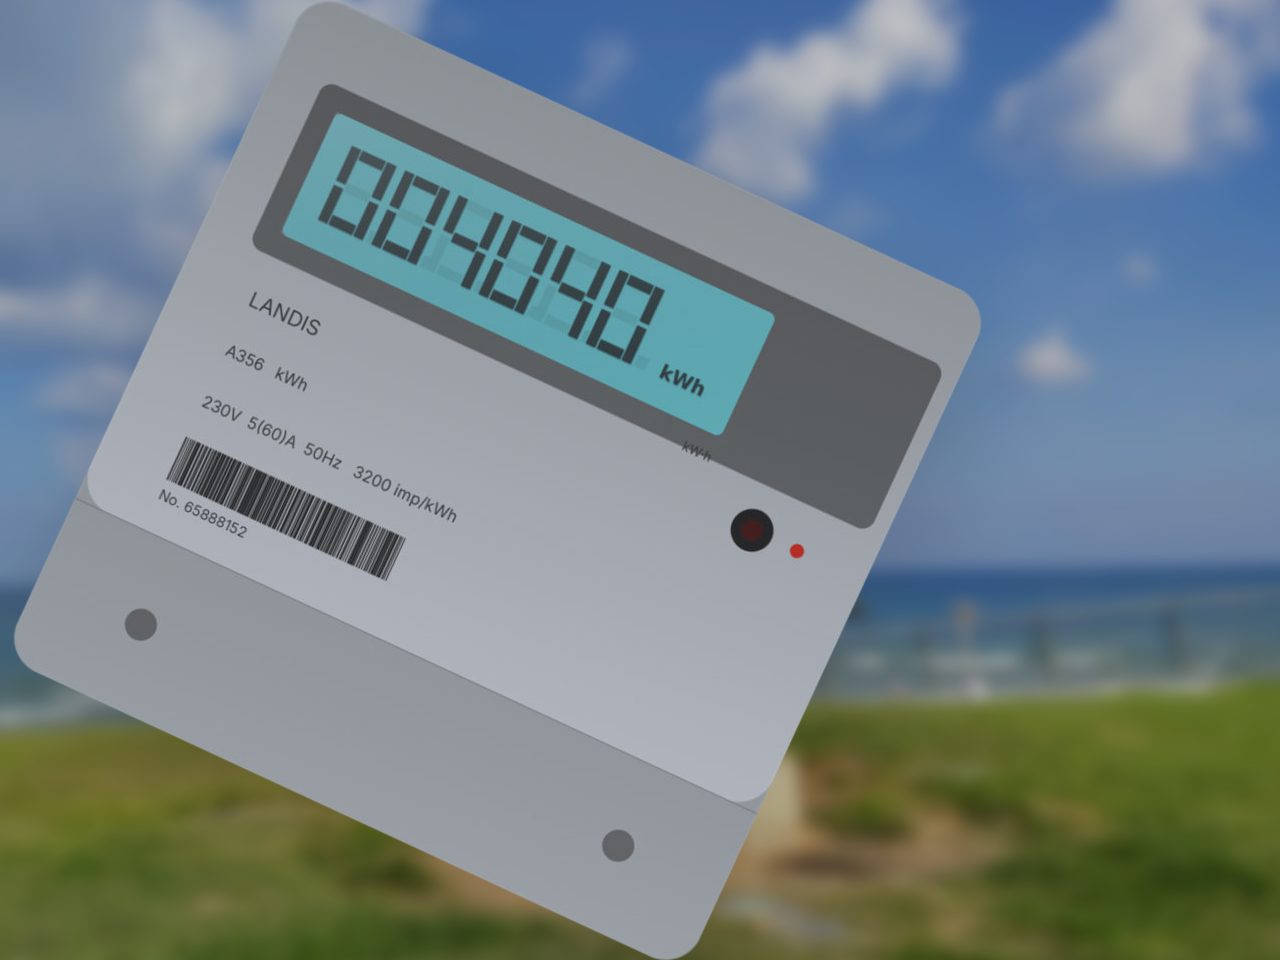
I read {"value": 4040, "unit": "kWh"}
